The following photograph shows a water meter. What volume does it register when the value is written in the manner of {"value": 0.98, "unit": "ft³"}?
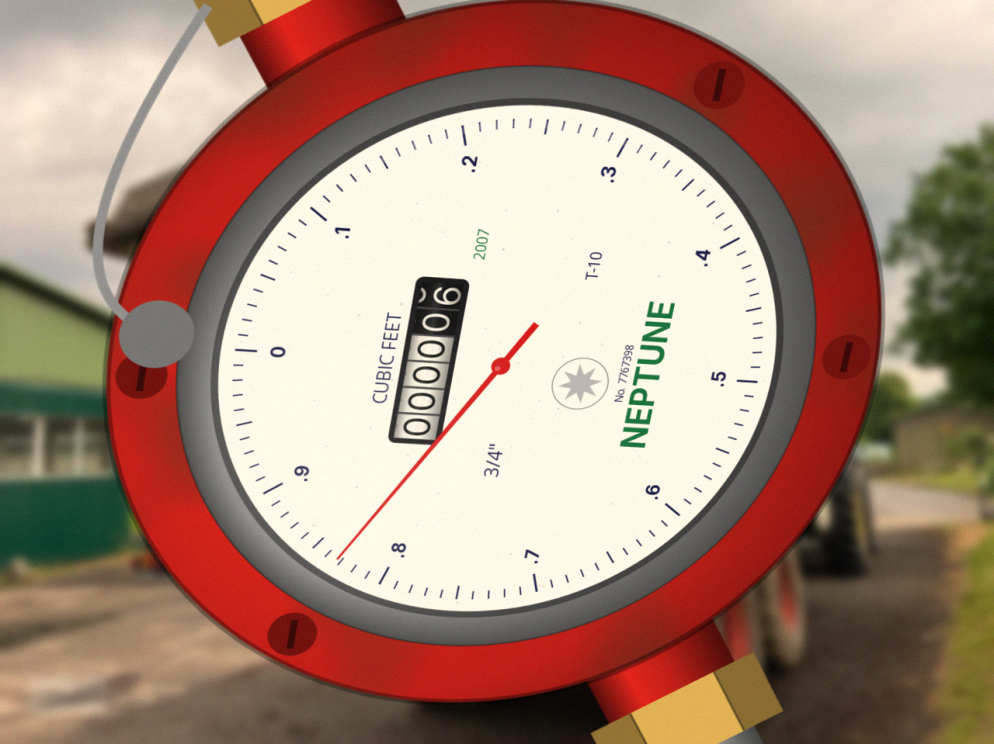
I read {"value": 5.83, "unit": "ft³"}
